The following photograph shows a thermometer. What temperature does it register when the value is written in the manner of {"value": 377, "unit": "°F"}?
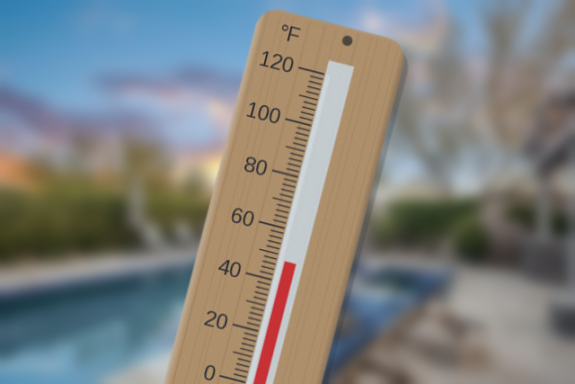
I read {"value": 48, "unit": "°F"}
